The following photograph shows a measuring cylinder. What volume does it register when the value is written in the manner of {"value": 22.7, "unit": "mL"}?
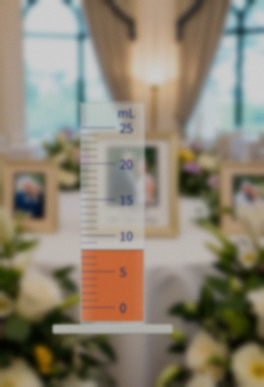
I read {"value": 8, "unit": "mL"}
